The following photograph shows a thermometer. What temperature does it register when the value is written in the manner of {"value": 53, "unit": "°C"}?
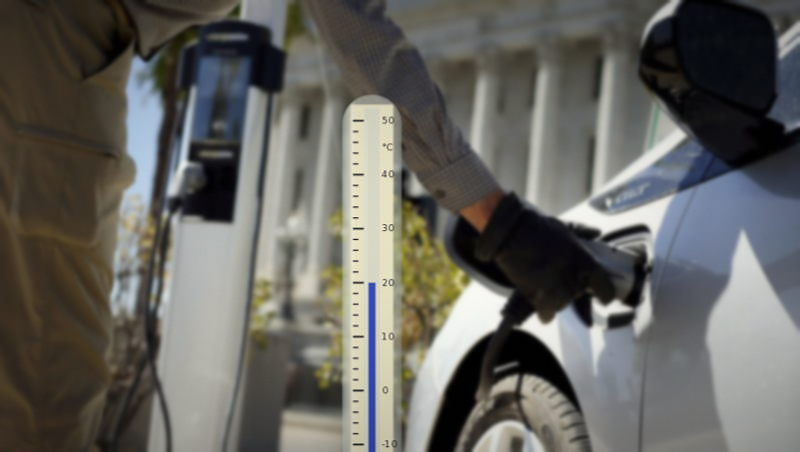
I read {"value": 20, "unit": "°C"}
